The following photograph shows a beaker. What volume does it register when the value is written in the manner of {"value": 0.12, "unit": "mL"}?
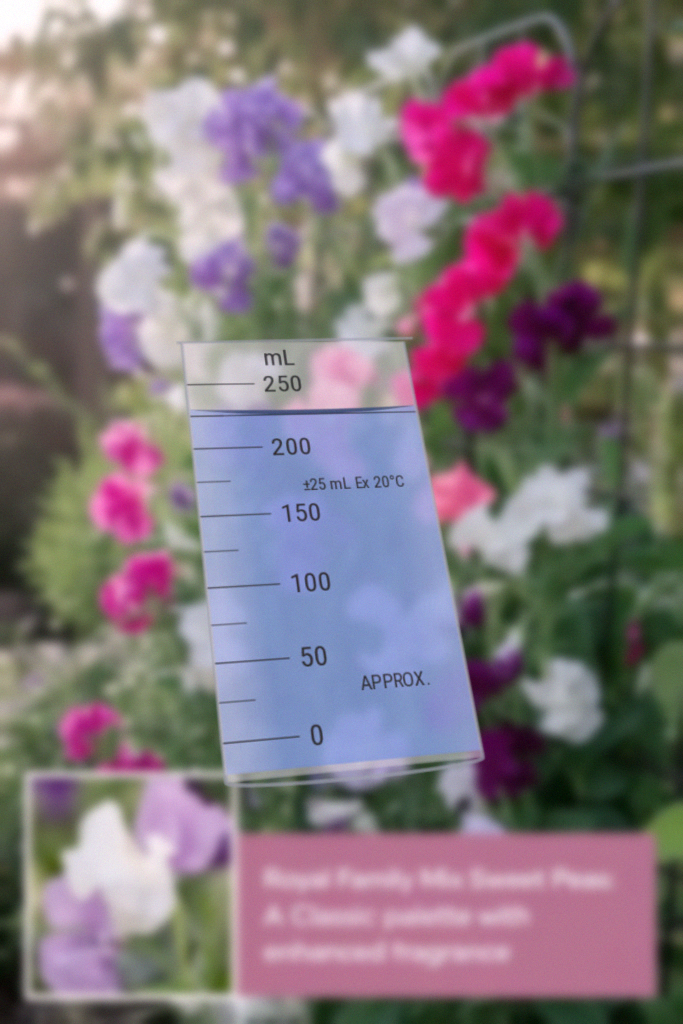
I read {"value": 225, "unit": "mL"}
